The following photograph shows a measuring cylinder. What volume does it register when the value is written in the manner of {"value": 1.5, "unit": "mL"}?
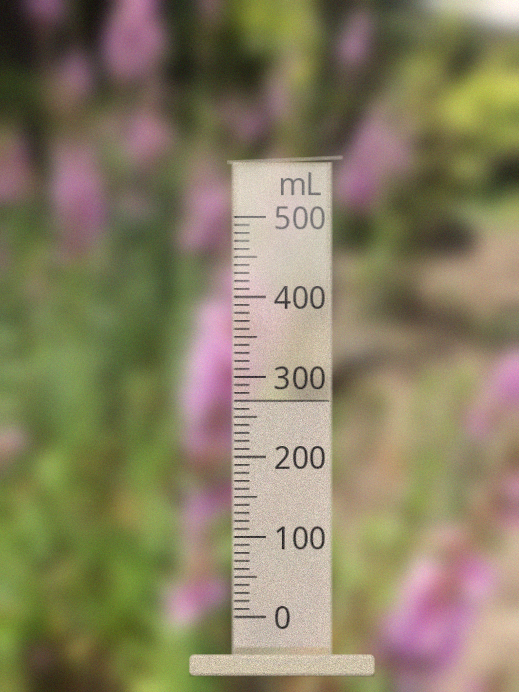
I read {"value": 270, "unit": "mL"}
